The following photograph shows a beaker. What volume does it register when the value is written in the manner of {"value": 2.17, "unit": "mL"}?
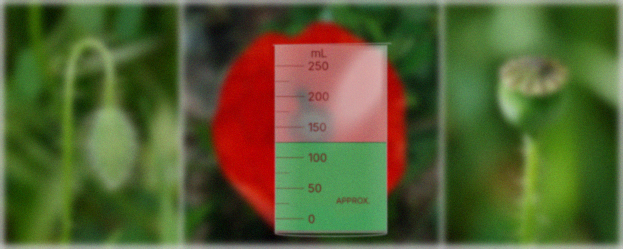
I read {"value": 125, "unit": "mL"}
